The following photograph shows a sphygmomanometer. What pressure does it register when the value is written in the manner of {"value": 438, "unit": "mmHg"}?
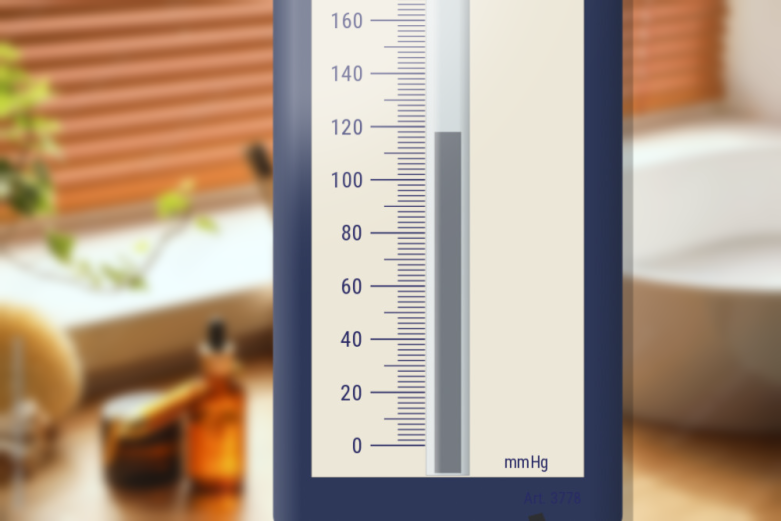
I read {"value": 118, "unit": "mmHg"}
